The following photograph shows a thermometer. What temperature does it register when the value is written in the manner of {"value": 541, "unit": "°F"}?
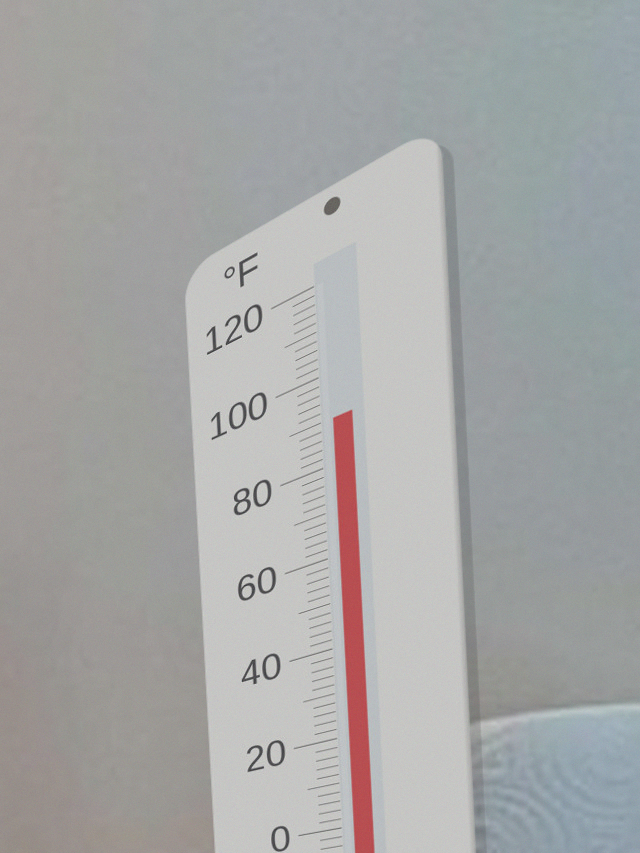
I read {"value": 90, "unit": "°F"}
